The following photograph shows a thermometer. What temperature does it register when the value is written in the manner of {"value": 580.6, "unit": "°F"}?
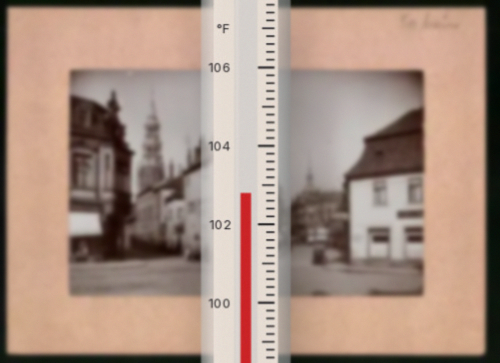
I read {"value": 102.8, "unit": "°F"}
